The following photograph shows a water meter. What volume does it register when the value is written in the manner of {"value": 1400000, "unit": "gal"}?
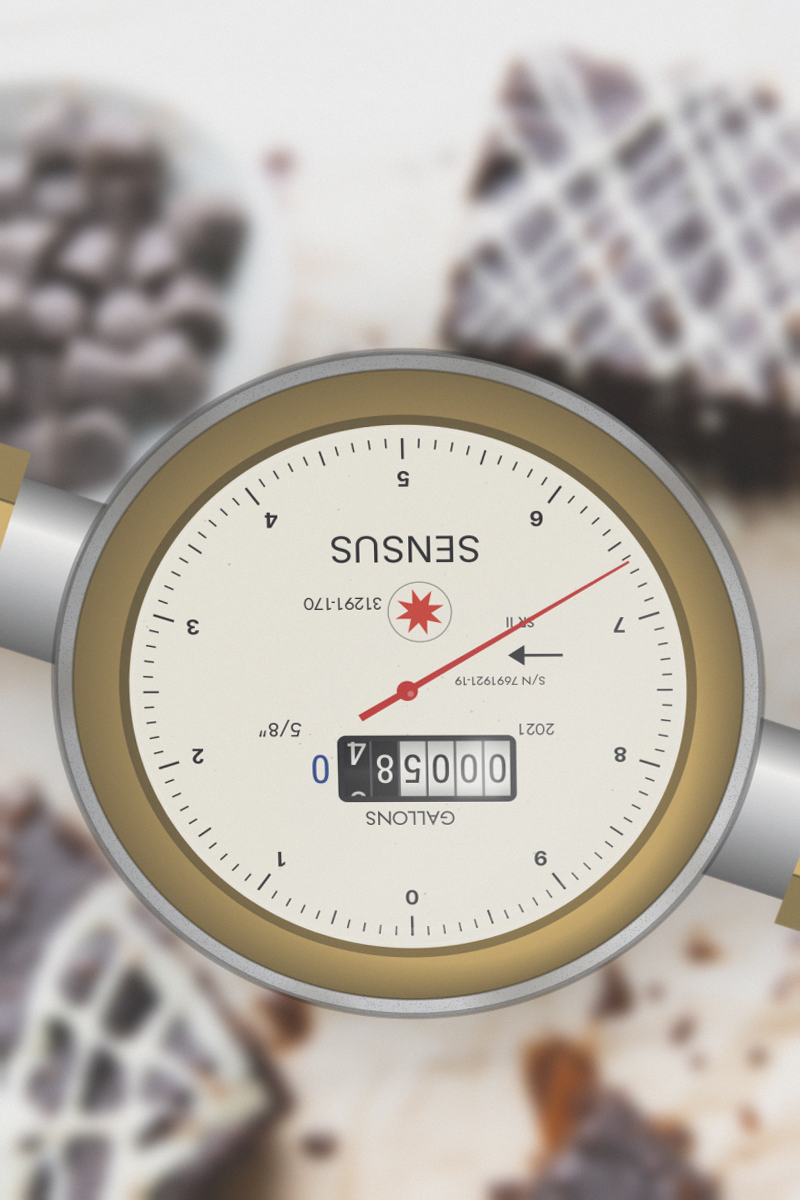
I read {"value": 5836.6, "unit": "gal"}
